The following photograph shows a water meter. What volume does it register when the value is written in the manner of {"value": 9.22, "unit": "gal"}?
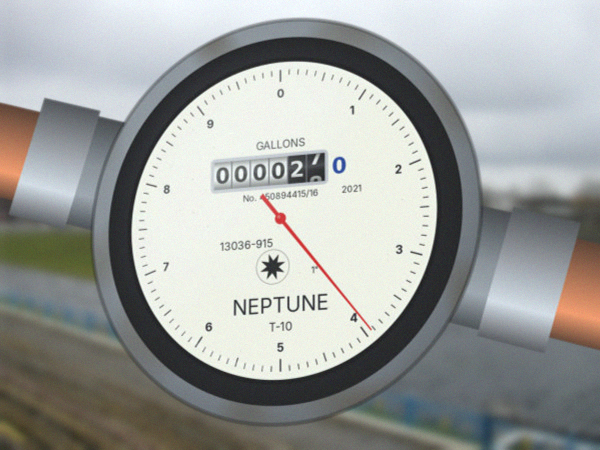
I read {"value": 273.9, "unit": "gal"}
